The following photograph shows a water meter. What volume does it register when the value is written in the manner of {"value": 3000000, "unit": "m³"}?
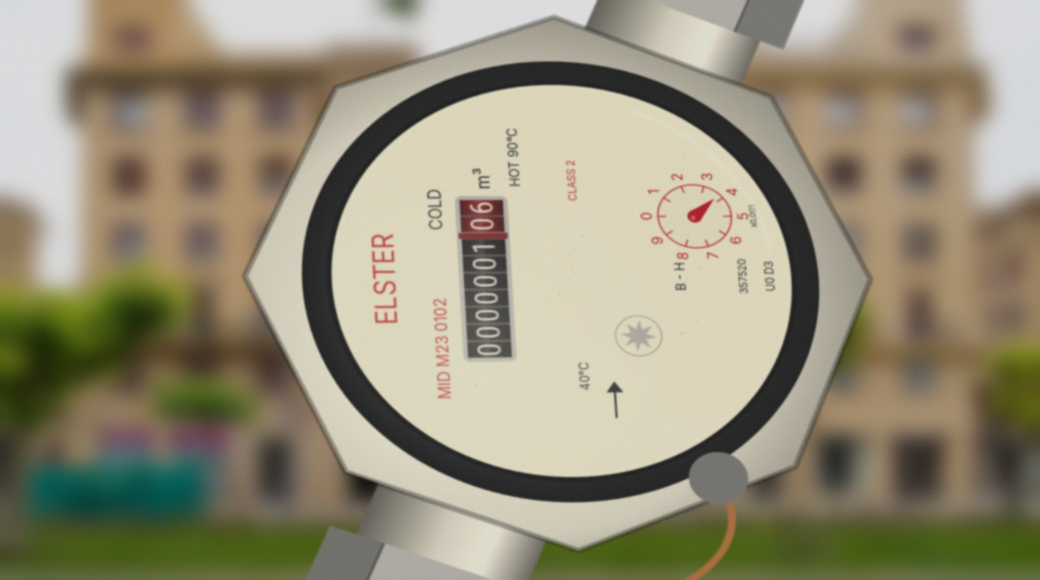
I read {"value": 1.063, "unit": "m³"}
